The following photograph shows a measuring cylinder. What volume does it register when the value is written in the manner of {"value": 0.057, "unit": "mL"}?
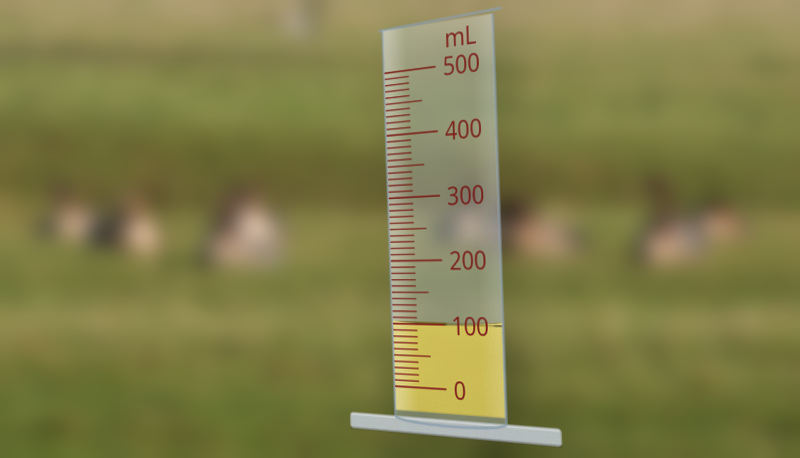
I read {"value": 100, "unit": "mL"}
